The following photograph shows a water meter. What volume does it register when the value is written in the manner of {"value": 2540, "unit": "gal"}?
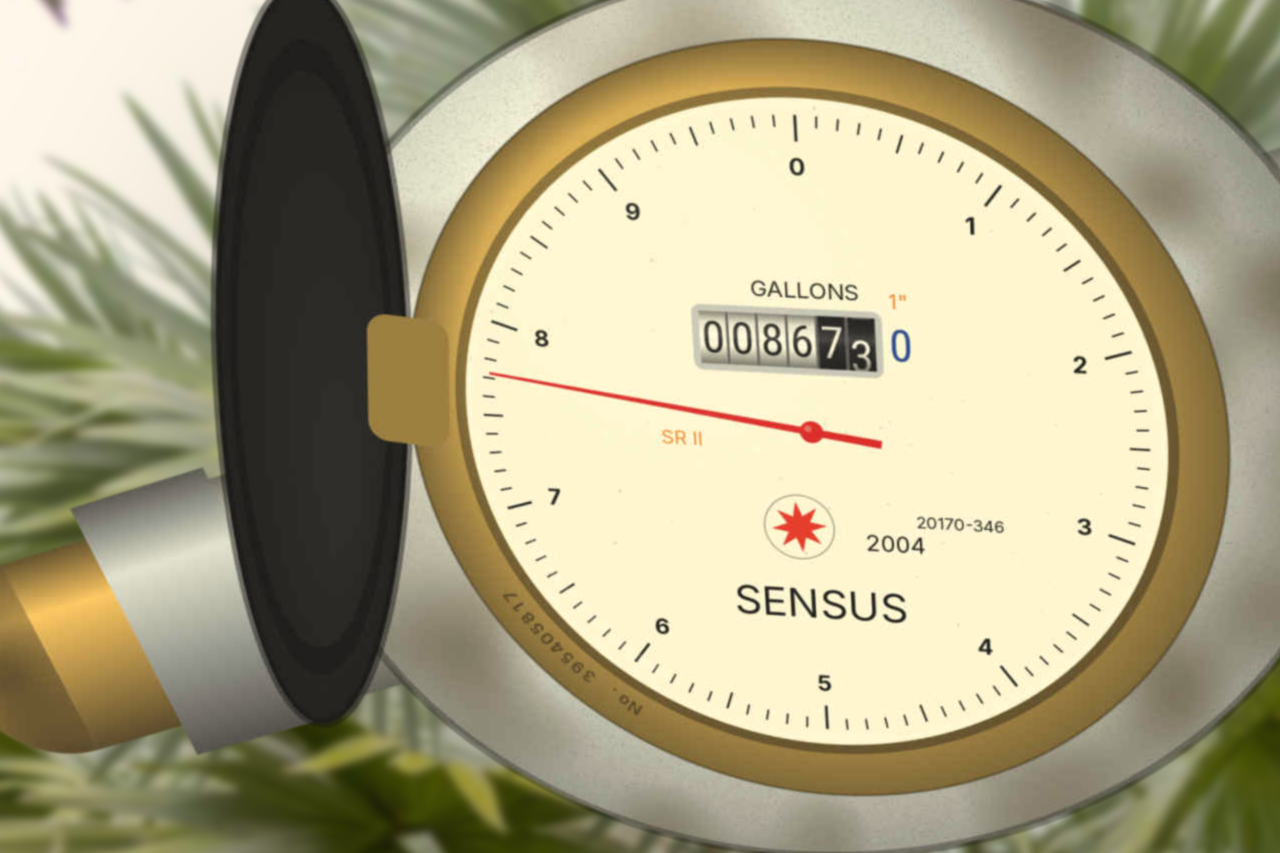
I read {"value": 86727.7, "unit": "gal"}
